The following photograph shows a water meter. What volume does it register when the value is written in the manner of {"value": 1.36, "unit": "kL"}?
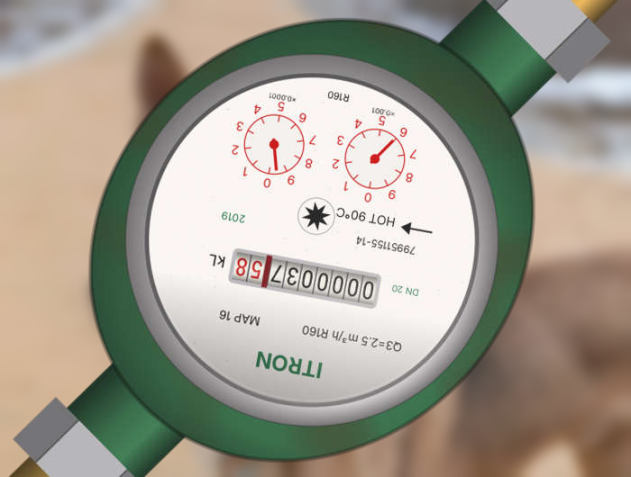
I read {"value": 37.5859, "unit": "kL"}
